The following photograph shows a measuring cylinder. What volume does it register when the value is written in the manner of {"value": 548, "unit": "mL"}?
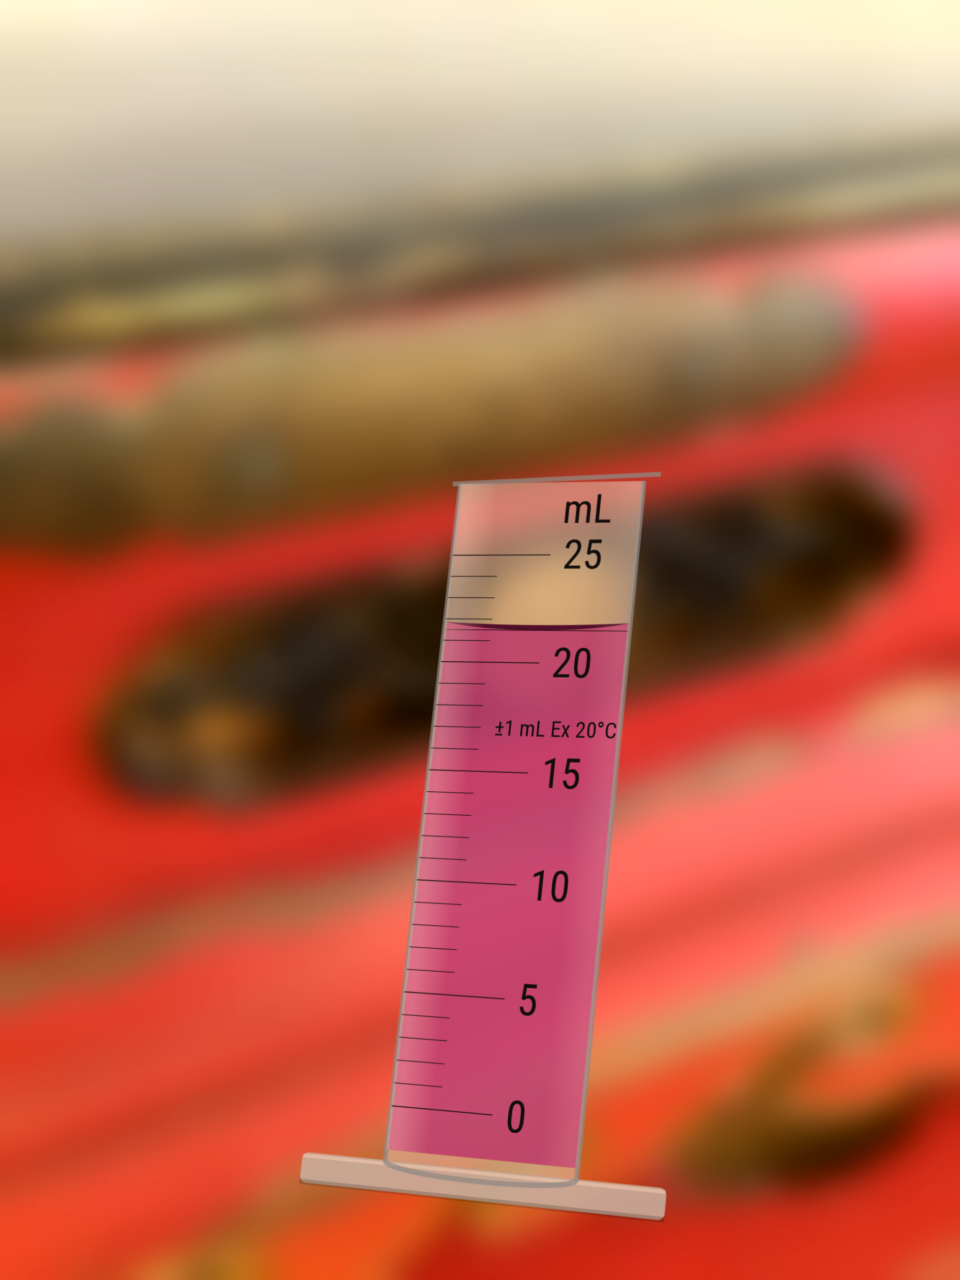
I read {"value": 21.5, "unit": "mL"}
